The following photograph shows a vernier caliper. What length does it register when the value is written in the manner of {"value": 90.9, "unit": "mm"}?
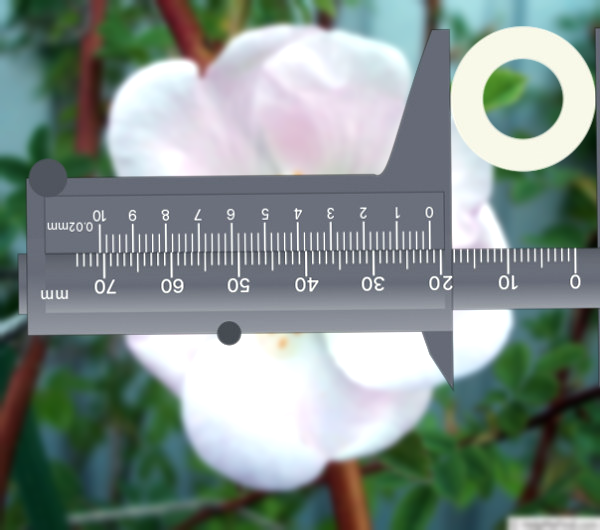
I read {"value": 21.6, "unit": "mm"}
